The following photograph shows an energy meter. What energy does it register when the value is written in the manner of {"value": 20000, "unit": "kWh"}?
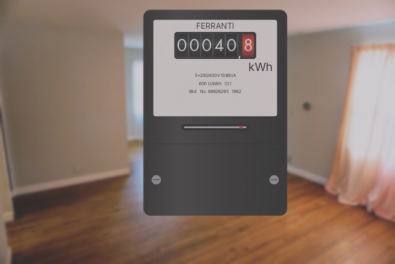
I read {"value": 40.8, "unit": "kWh"}
